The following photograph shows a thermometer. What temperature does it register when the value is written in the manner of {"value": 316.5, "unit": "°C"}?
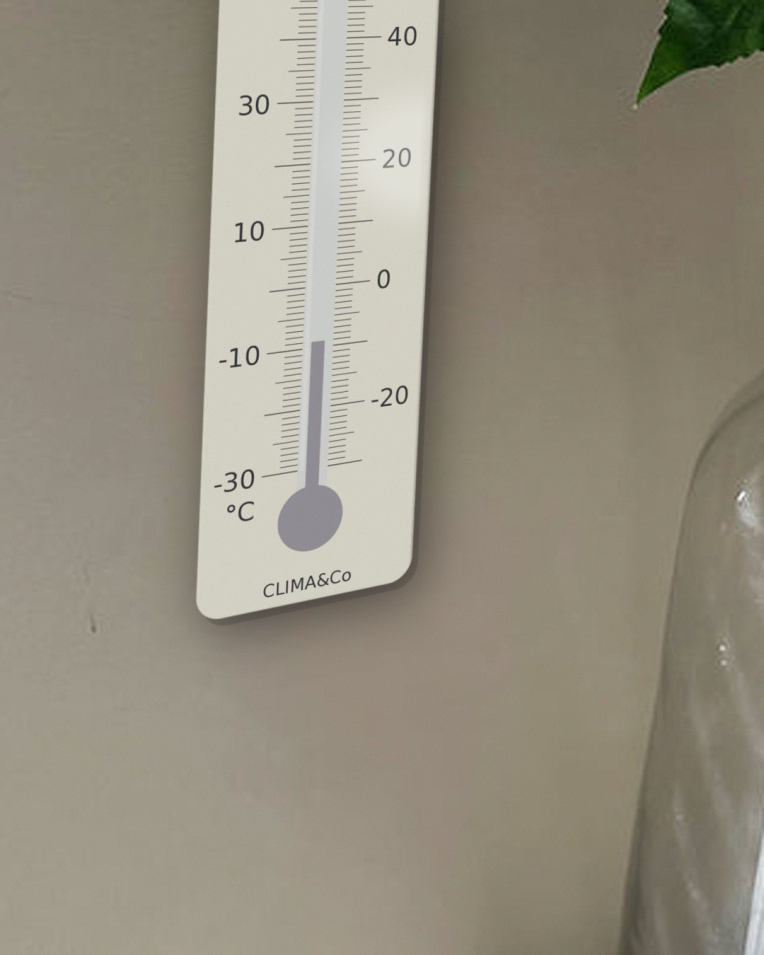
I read {"value": -9, "unit": "°C"}
